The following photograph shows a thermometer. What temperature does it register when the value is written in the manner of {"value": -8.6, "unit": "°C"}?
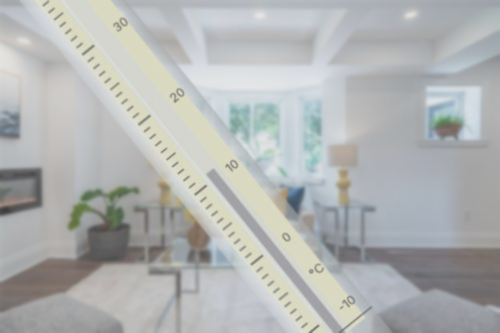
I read {"value": 11, "unit": "°C"}
